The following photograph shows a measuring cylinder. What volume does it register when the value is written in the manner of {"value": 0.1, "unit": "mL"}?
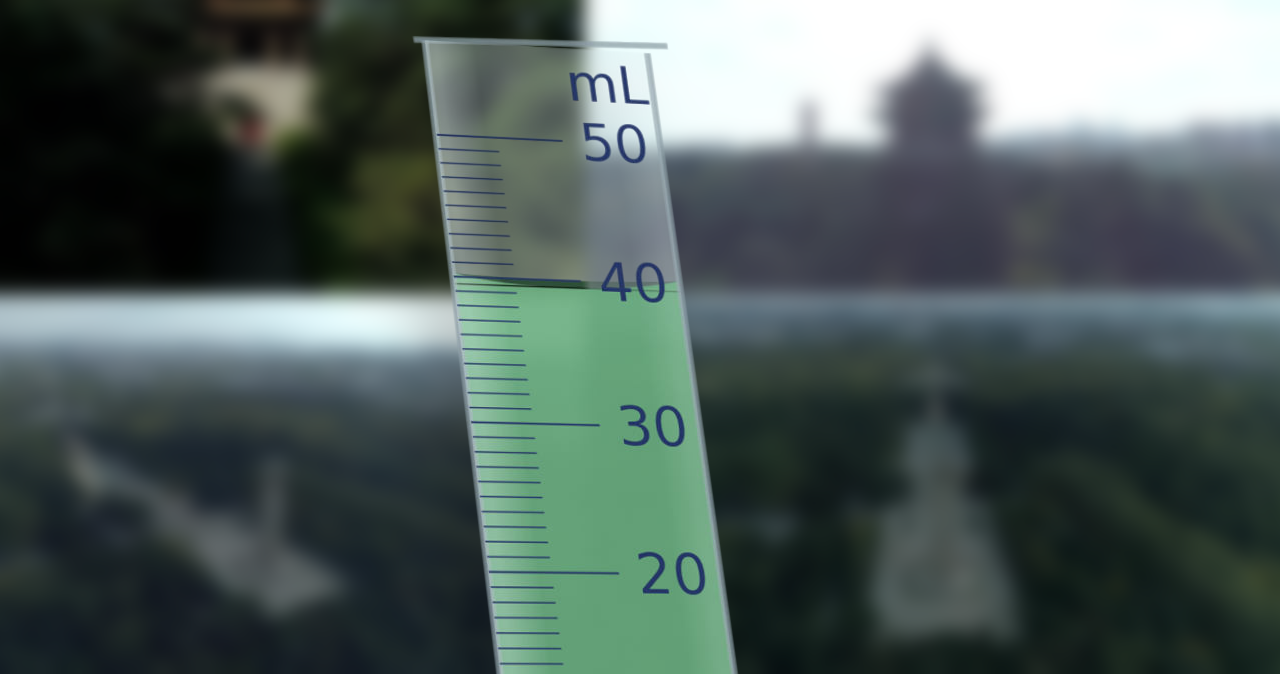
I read {"value": 39.5, "unit": "mL"}
